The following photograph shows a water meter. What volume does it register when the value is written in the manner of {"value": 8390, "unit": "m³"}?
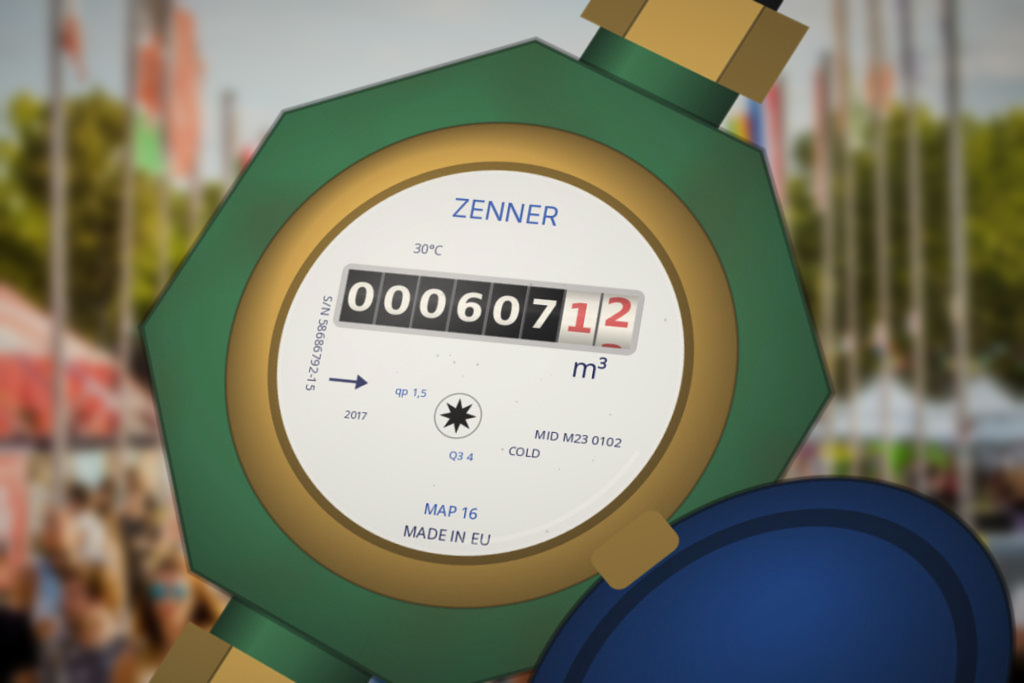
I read {"value": 607.12, "unit": "m³"}
